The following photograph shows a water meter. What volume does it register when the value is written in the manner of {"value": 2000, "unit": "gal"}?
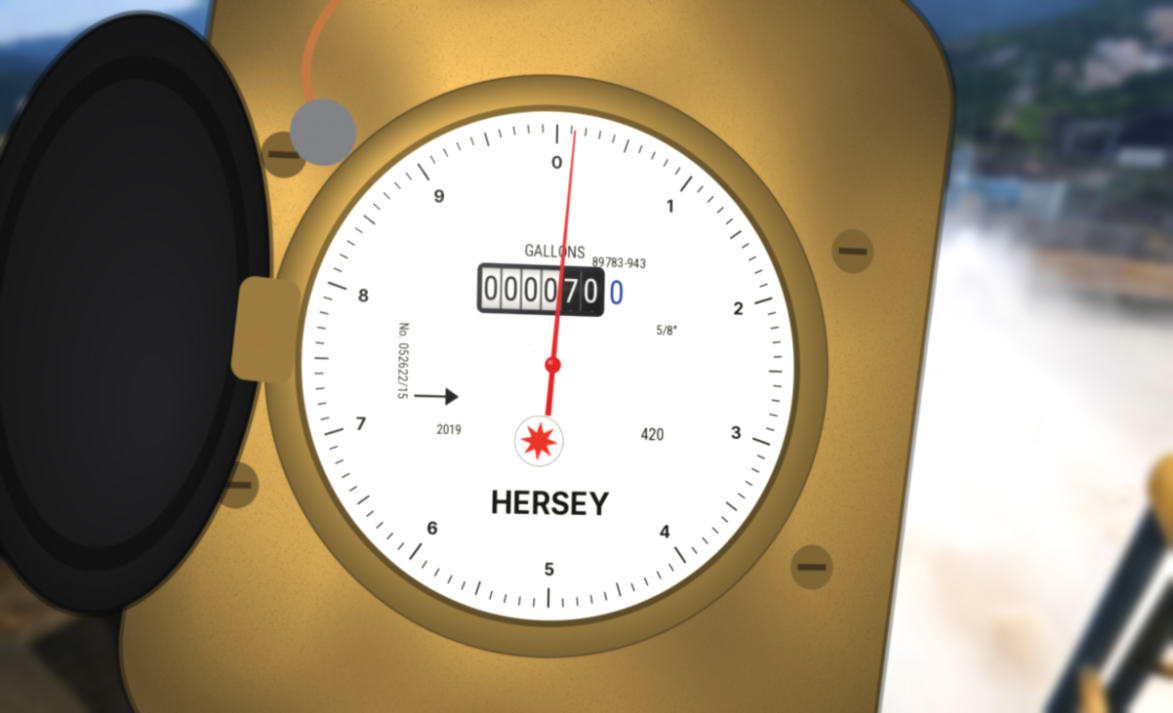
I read {"value": 700.1, "unit": "gal"}
